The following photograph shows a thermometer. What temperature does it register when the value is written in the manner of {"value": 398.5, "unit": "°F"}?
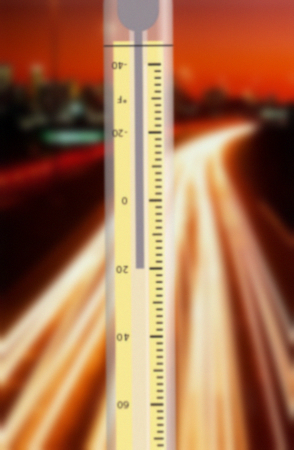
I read {"value": 20, "unit": "°F"}
